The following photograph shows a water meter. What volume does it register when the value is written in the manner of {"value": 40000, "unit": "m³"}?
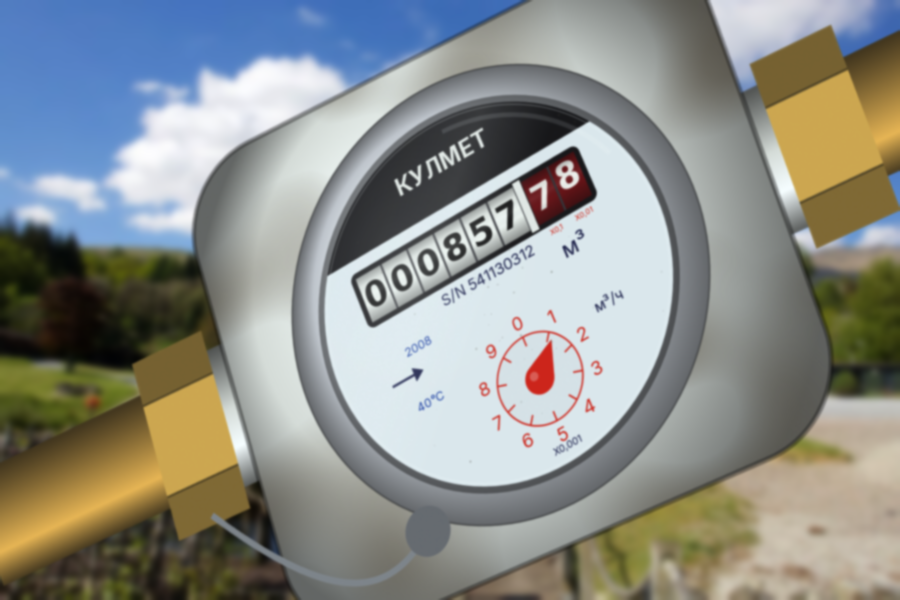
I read {"value": 857.781, "unit": "m³"}
